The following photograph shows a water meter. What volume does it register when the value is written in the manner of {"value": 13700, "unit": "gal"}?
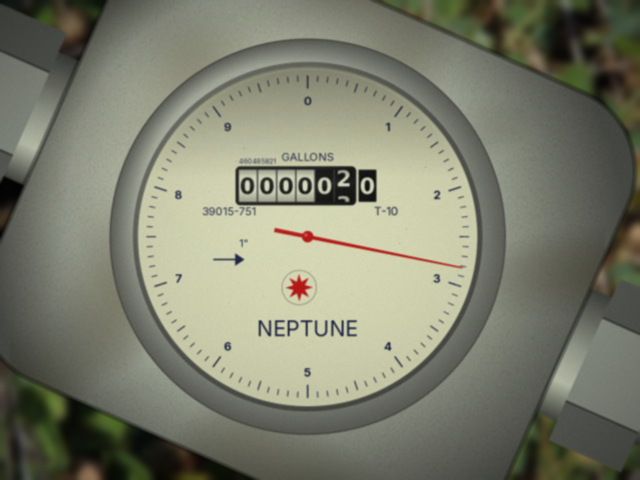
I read {"value": 22.8, "unit": "gal"}
